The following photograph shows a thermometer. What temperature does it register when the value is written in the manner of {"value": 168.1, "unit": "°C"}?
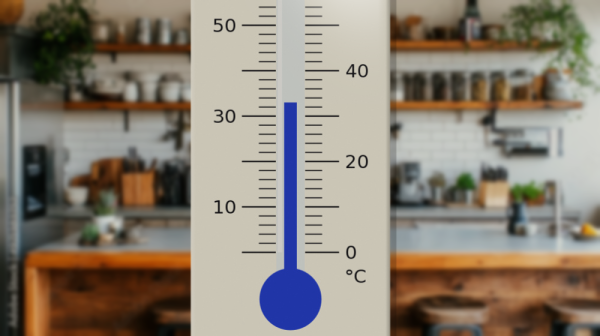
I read {"value": 33, "unit": "°C"}
